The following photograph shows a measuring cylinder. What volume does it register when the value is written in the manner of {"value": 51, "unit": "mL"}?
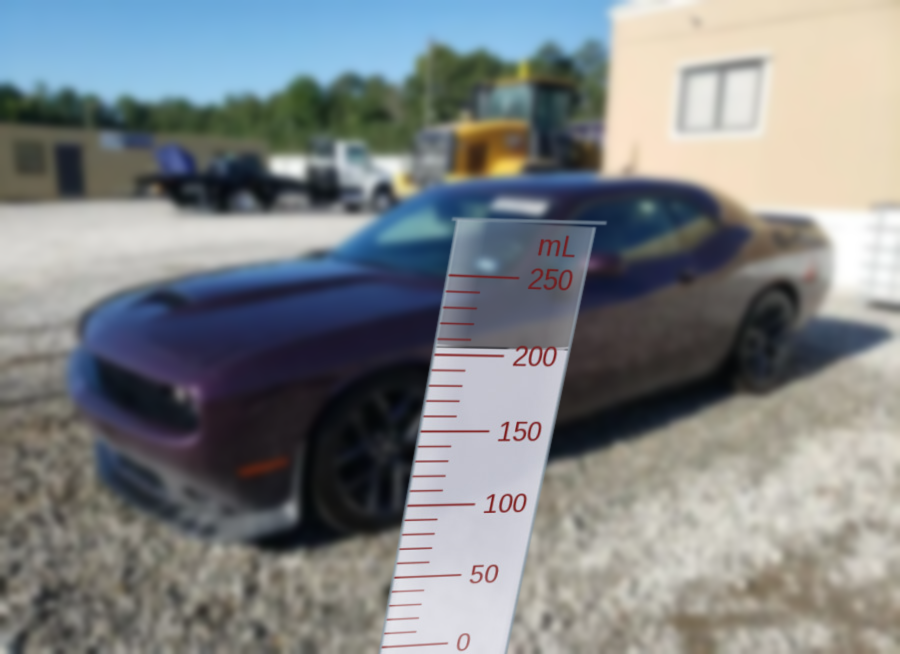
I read {"value": 205, "unit": "mL"}
